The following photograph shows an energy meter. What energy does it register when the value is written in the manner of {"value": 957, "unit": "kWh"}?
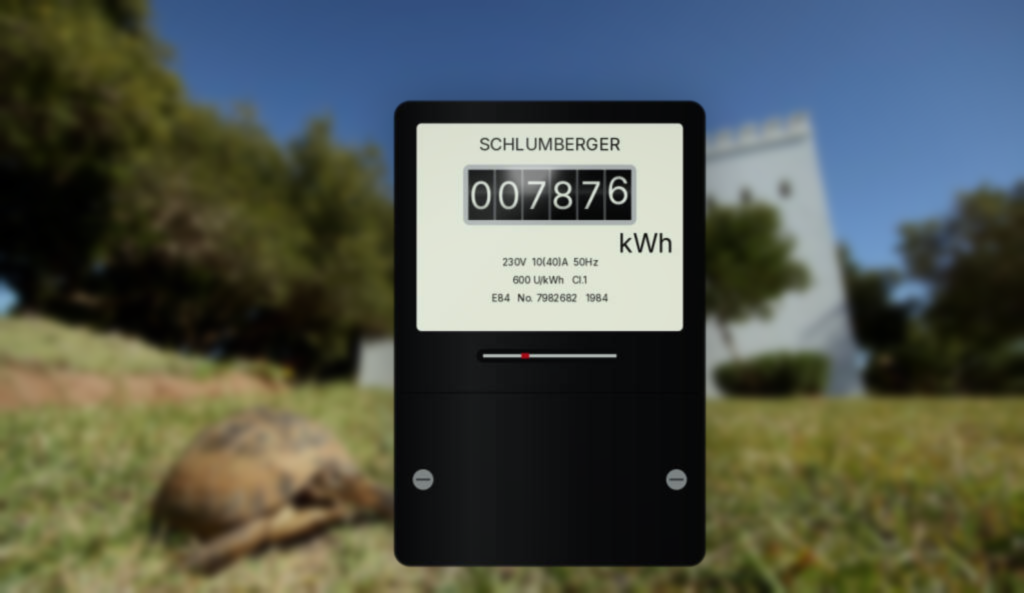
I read {"value": 7876, "unit": "kWh"}
